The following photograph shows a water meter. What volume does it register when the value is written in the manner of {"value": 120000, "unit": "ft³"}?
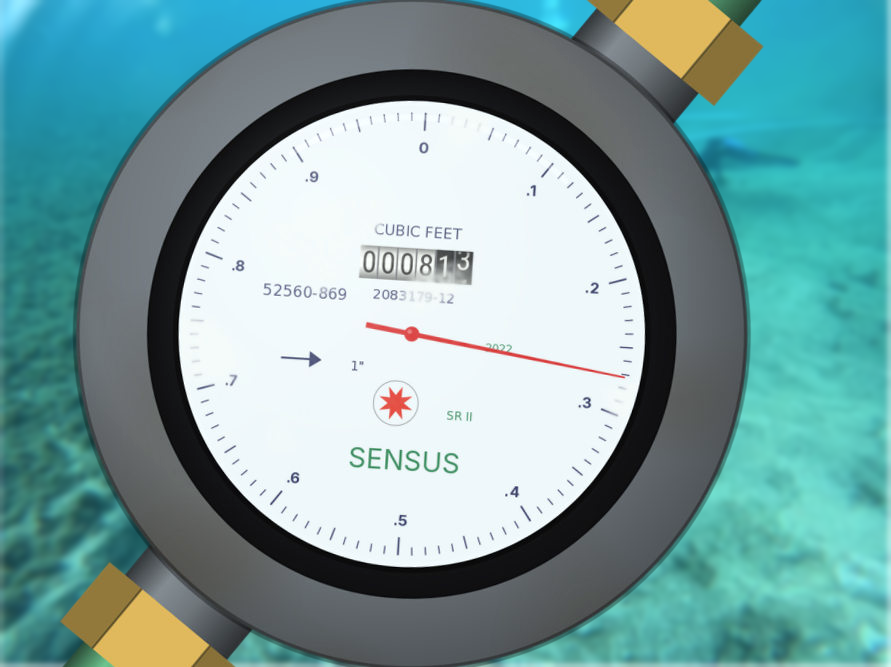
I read {"value": 813.27, "unit": "ft³"}
